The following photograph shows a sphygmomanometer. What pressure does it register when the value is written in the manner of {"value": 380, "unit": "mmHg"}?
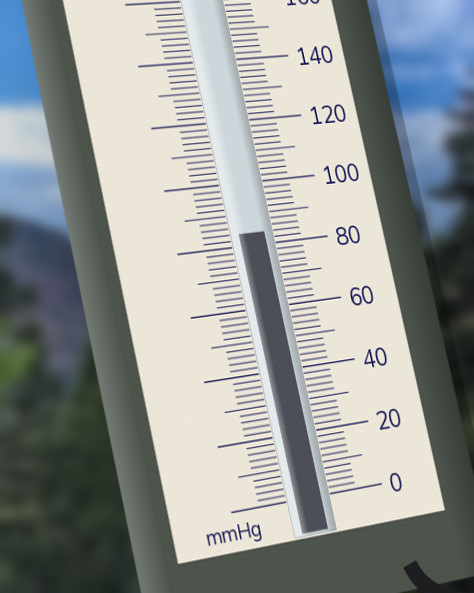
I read {"value": 84, "unit": "mmHg"}
